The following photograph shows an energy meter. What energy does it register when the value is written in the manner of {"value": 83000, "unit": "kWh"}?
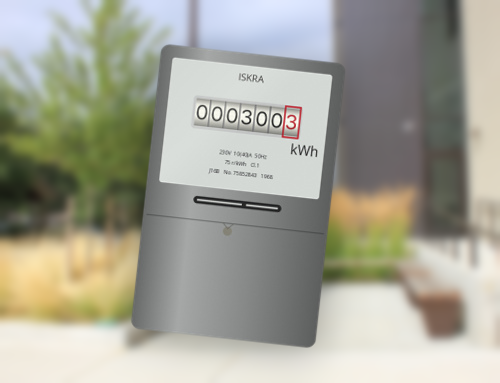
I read {"value": 300.3, "unit": "kWh"}
